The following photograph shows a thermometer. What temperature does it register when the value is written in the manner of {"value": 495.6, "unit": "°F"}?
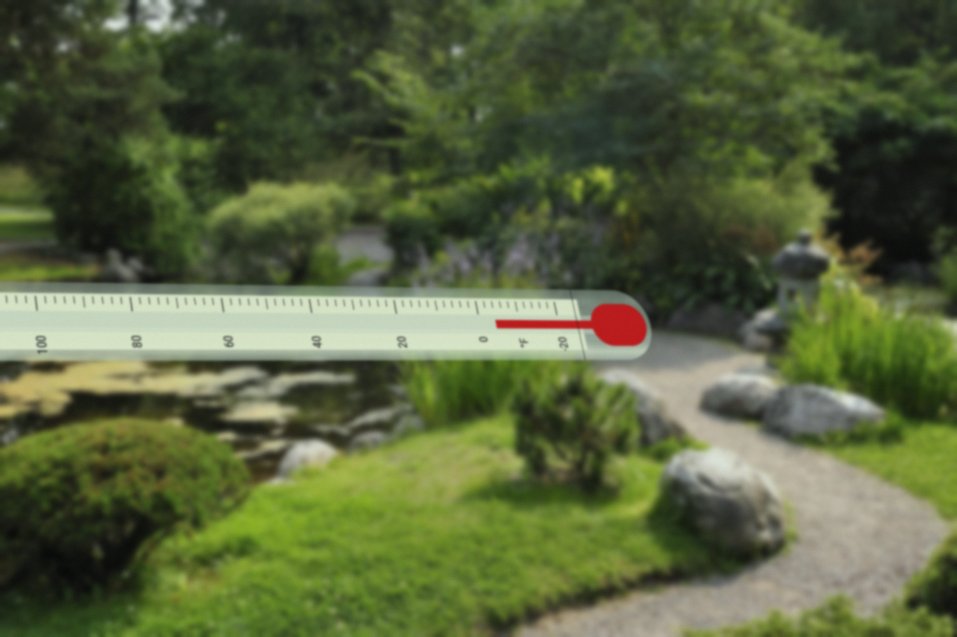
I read {"value": -4, "unit": "°F"}
